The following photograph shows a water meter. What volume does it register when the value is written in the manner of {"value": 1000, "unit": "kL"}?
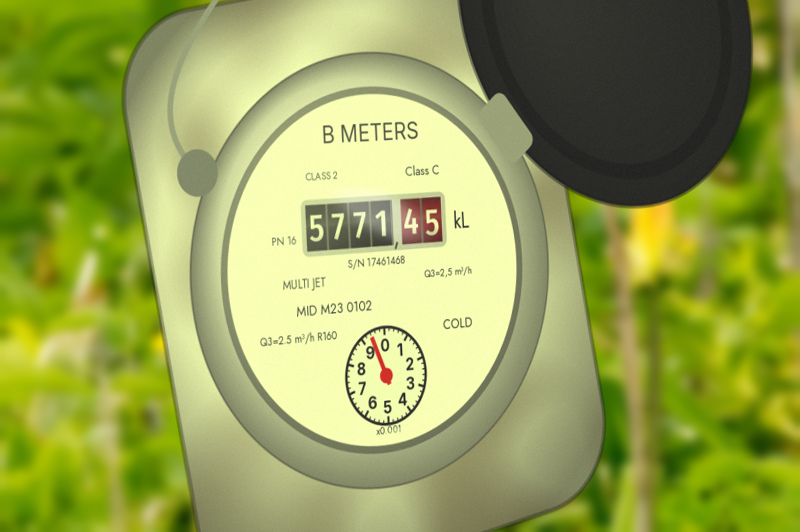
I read {"value": 5771.449, "unit": "kL"}
